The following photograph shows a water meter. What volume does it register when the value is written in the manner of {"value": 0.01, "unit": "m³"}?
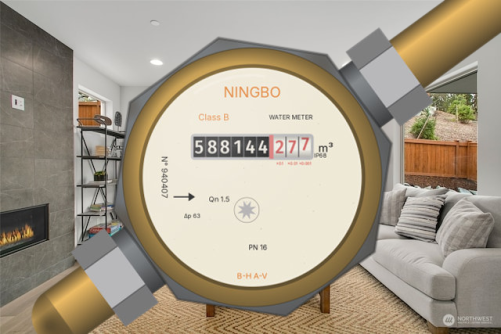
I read {"value": 588144.277, "unit": "m³"}
